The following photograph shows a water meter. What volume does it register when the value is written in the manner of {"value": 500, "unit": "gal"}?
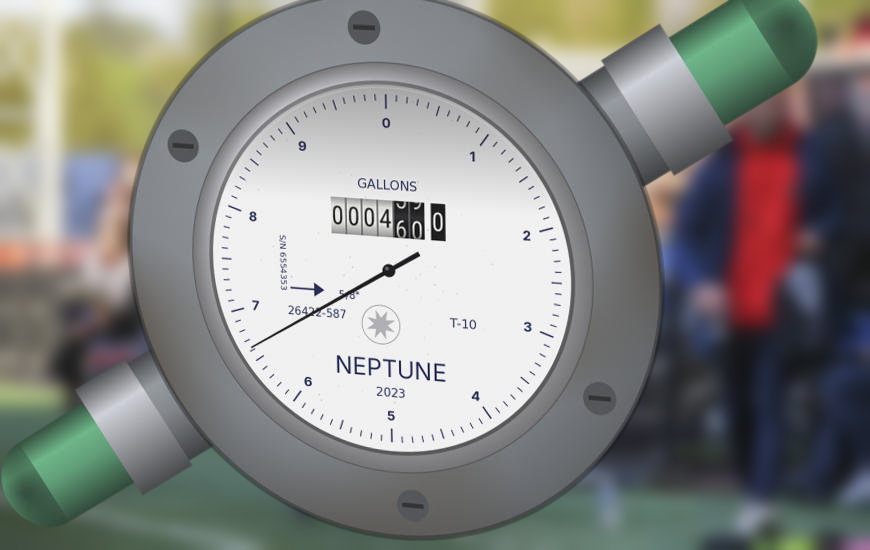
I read {"value": 4596.6, "unit": "gal"}
